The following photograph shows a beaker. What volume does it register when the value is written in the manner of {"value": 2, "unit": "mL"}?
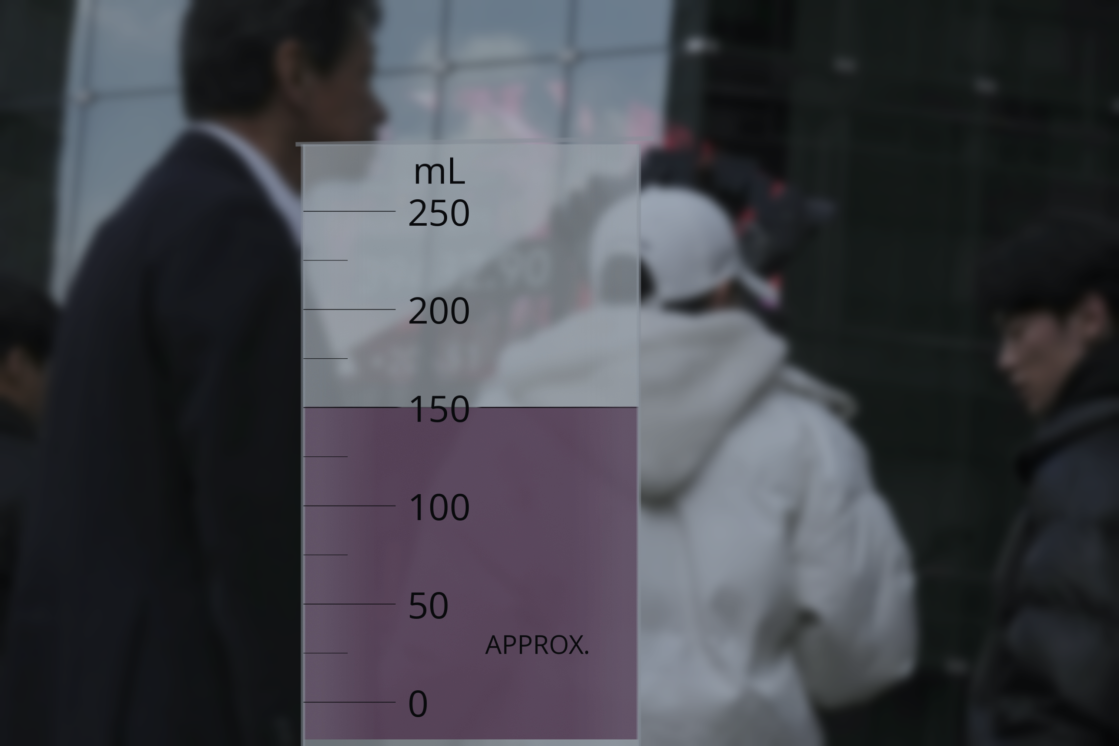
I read {"value": 150, "unit": "mL"}
